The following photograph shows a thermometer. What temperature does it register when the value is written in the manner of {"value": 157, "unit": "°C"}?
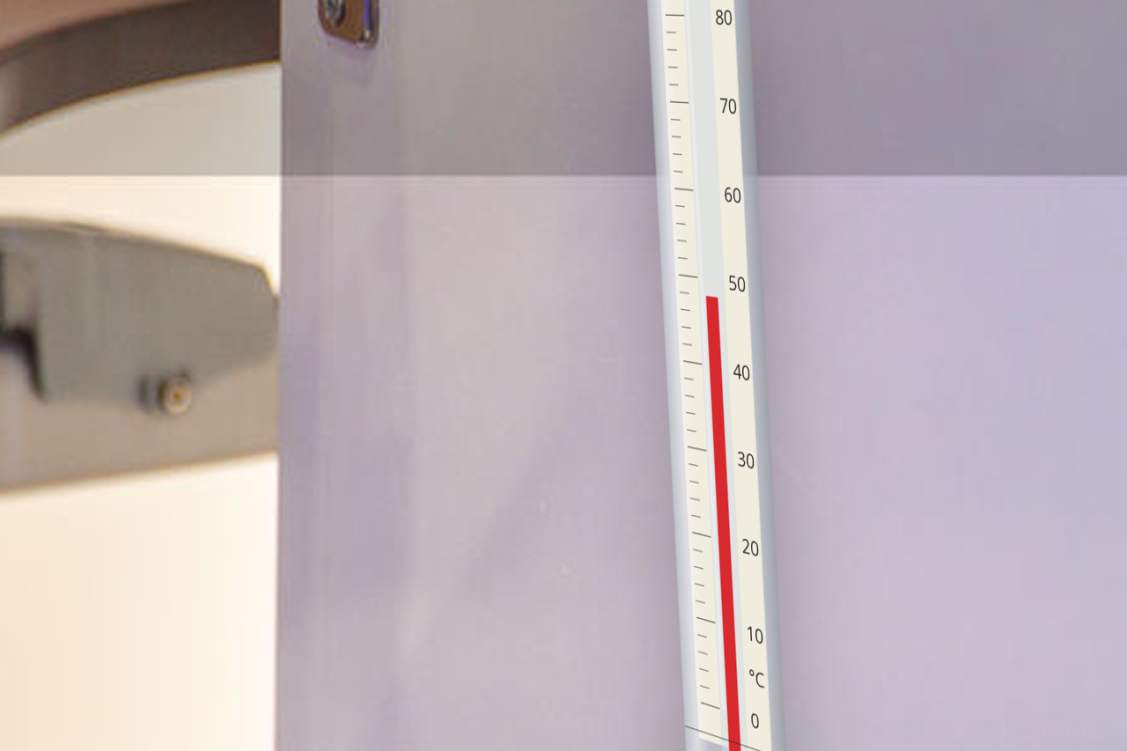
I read {"value": 48, "unit": "°C"}
